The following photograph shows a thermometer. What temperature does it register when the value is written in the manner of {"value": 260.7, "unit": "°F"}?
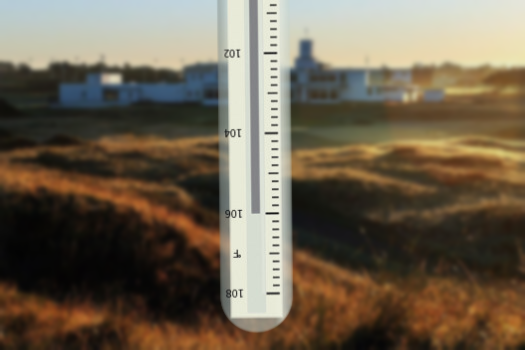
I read {"value": 106, "unit": "°F"}
